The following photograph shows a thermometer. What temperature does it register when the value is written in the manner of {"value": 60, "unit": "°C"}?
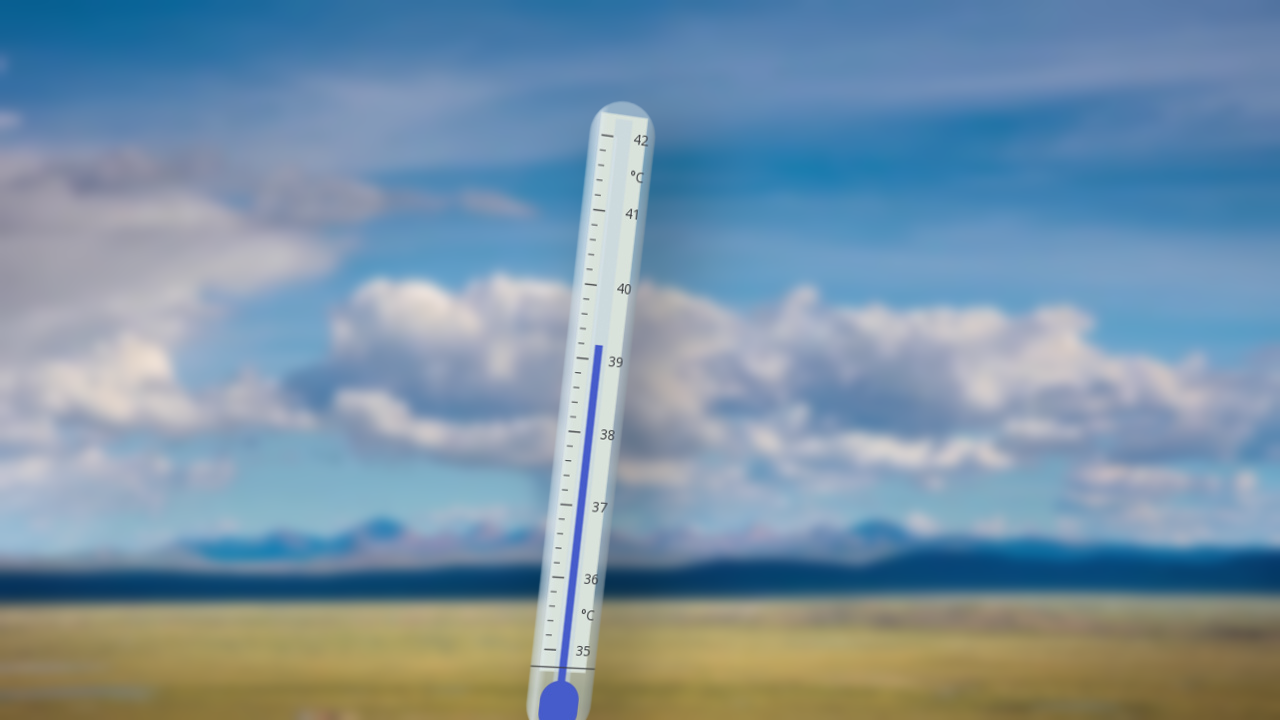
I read {"value": 39.2, "unit": "°C"}
